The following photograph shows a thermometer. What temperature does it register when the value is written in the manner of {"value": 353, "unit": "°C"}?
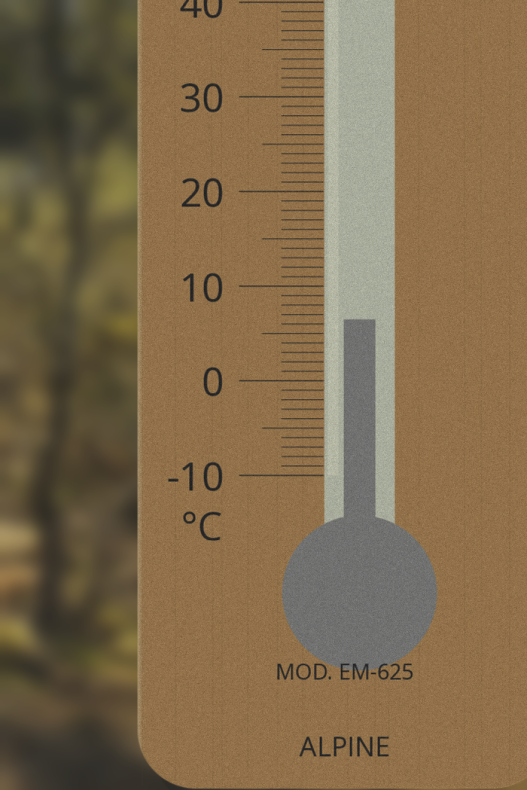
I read {"value": 6.5, "unit": "°C"}
